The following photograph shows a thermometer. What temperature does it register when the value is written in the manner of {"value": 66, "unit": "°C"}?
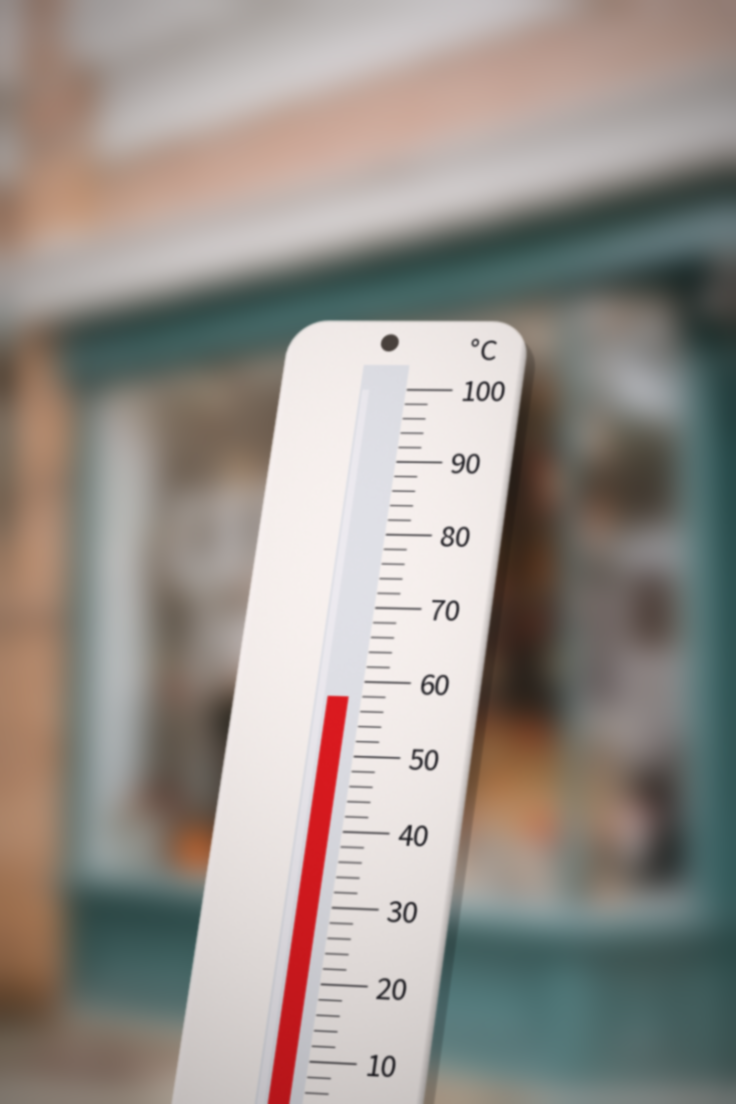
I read {"value": 58, "unit": "°C"}
